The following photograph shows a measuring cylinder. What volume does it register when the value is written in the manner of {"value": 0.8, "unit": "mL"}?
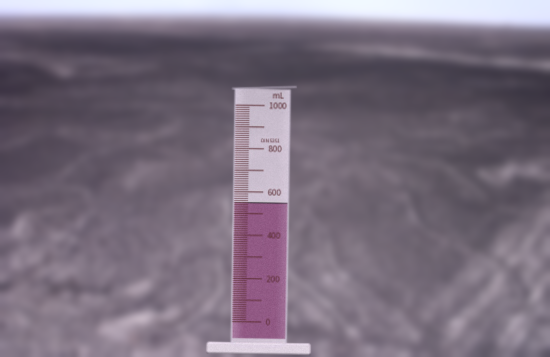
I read {"value": 550, "unit": "mL"}
